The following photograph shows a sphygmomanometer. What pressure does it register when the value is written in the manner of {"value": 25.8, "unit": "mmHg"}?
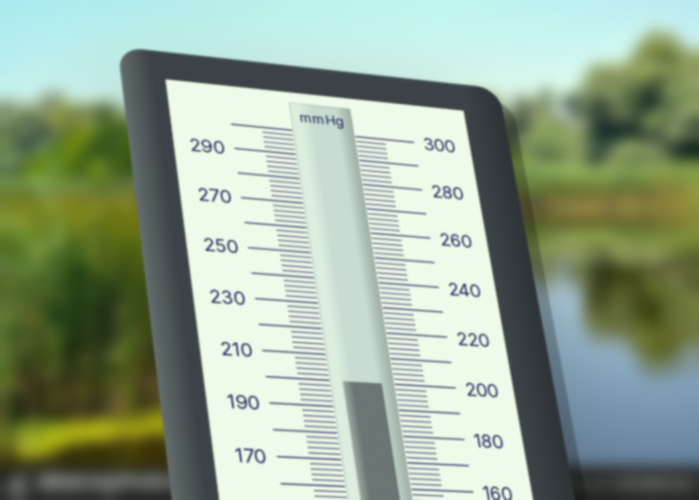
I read {"value": 200, "unit": "mmHg"}
